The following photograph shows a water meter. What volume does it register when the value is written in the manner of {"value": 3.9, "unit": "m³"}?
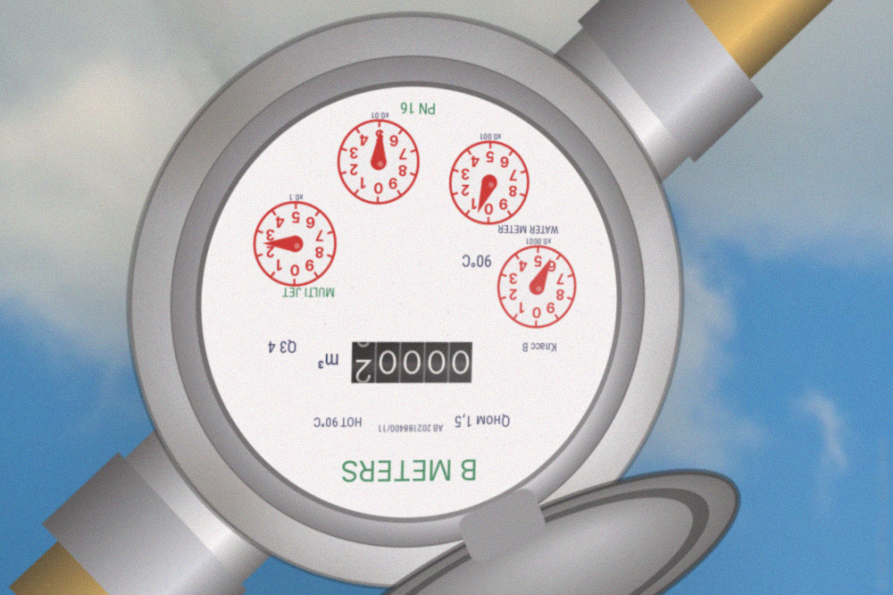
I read {"value": 2.2505, "unit": "m³"}
